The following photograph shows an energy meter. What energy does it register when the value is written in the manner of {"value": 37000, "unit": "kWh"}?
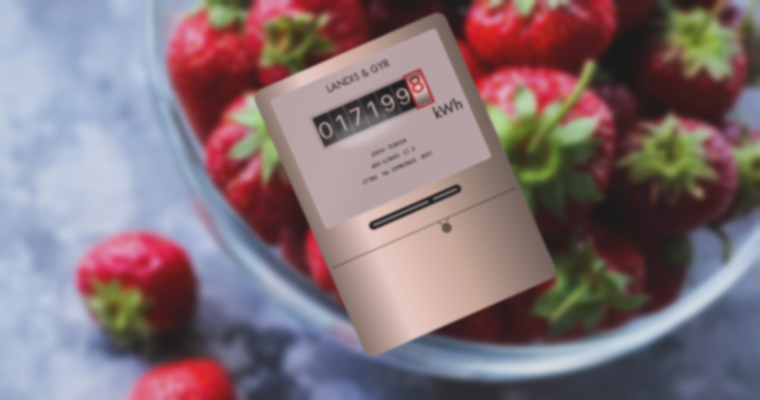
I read {"value": 17199.8, "unit": "kWh"}
